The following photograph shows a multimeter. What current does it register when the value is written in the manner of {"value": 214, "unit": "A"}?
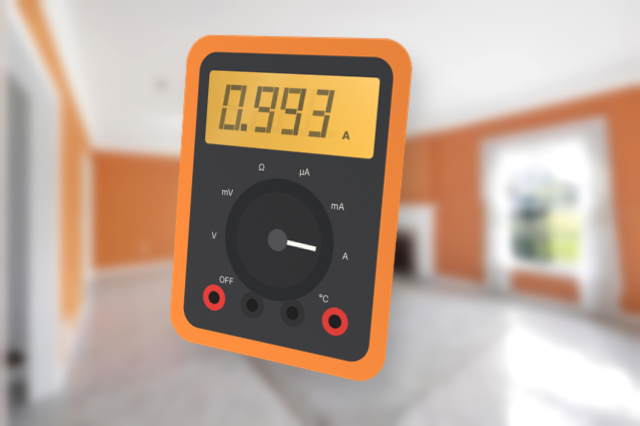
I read {"value": 0.993, "unit": "A"}
